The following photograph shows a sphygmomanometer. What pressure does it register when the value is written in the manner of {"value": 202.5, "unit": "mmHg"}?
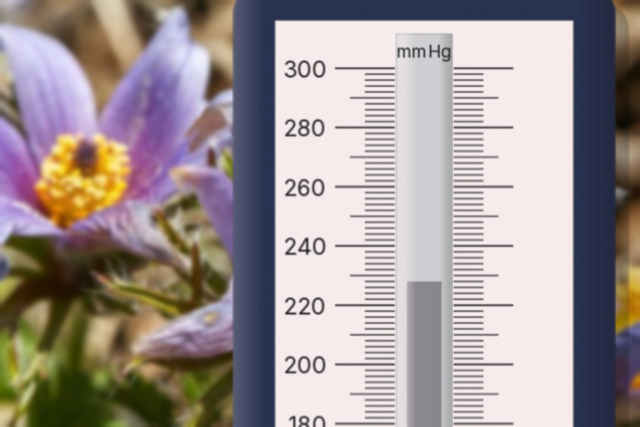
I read {"value": 228, "unit": "mmHg"}
